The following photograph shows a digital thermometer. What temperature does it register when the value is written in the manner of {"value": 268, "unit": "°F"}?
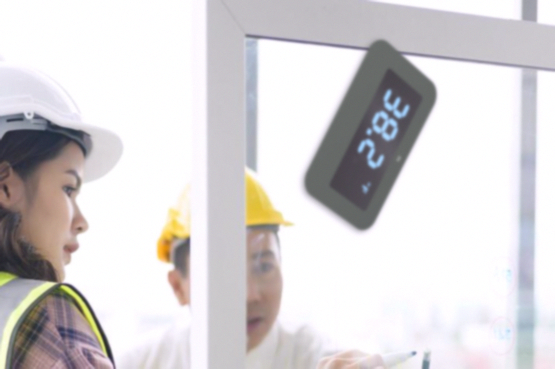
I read {"value": 38.2, "unit": "°F"}
